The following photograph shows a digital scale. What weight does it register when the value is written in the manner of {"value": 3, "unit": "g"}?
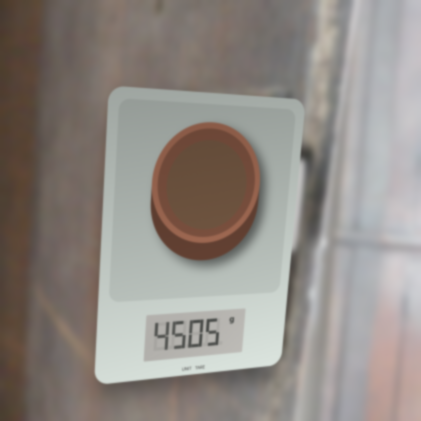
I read {"value": 4505, "unit": "g"}
